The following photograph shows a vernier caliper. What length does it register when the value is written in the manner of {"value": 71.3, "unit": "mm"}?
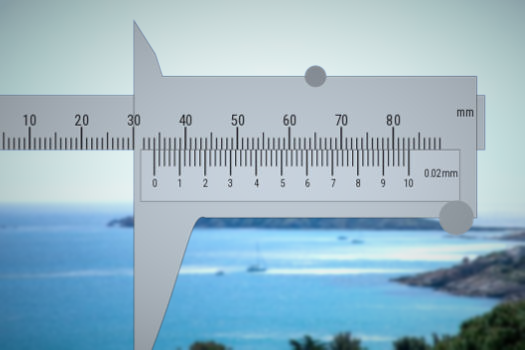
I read {"value": 34.0, "unit": "mm"}
